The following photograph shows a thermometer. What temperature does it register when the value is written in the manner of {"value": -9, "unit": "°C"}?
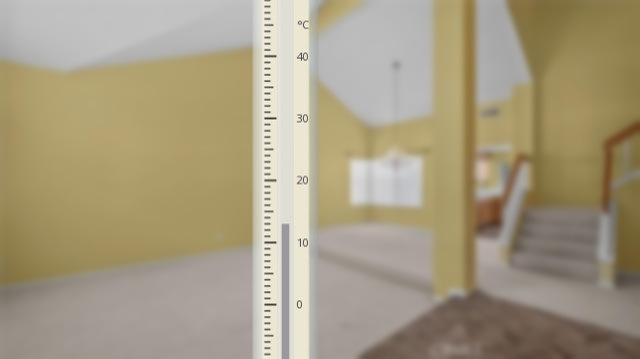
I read {"value": 13, "unit": "°C"}
